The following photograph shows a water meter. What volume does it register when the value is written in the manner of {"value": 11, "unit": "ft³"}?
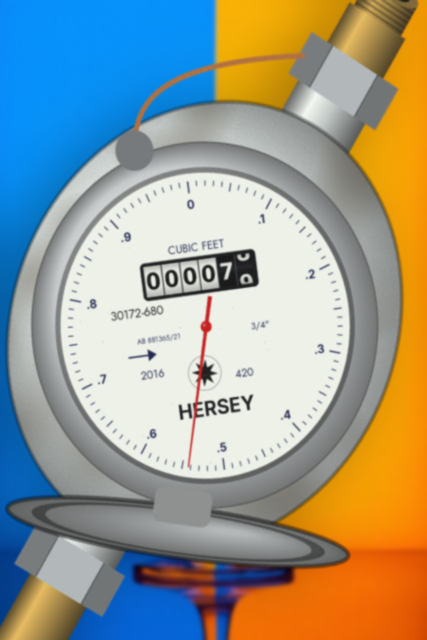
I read {"value": 78.54, "unit": "ft³"}
